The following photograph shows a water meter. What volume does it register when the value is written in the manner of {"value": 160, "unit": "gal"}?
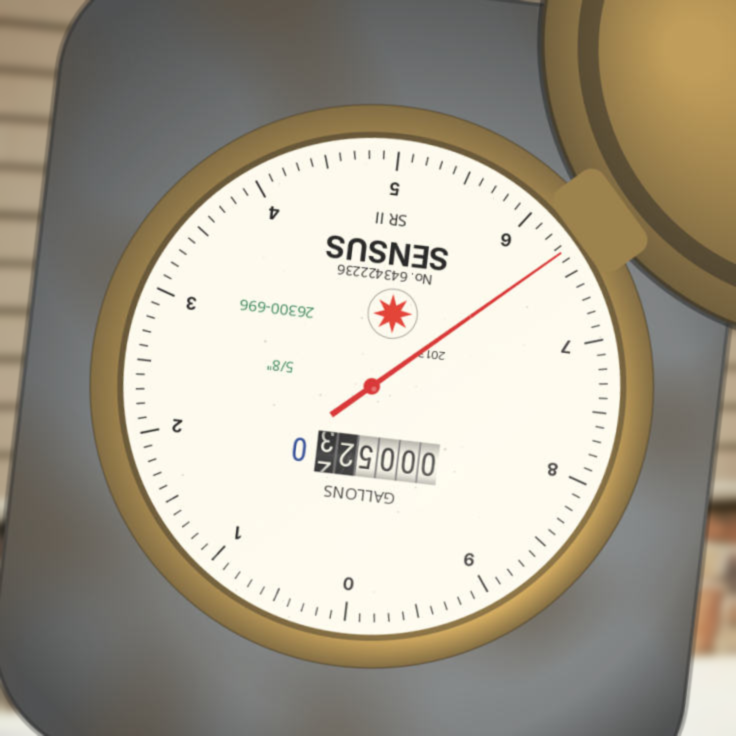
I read {"value": 5226.3, "unit": "gal"}
